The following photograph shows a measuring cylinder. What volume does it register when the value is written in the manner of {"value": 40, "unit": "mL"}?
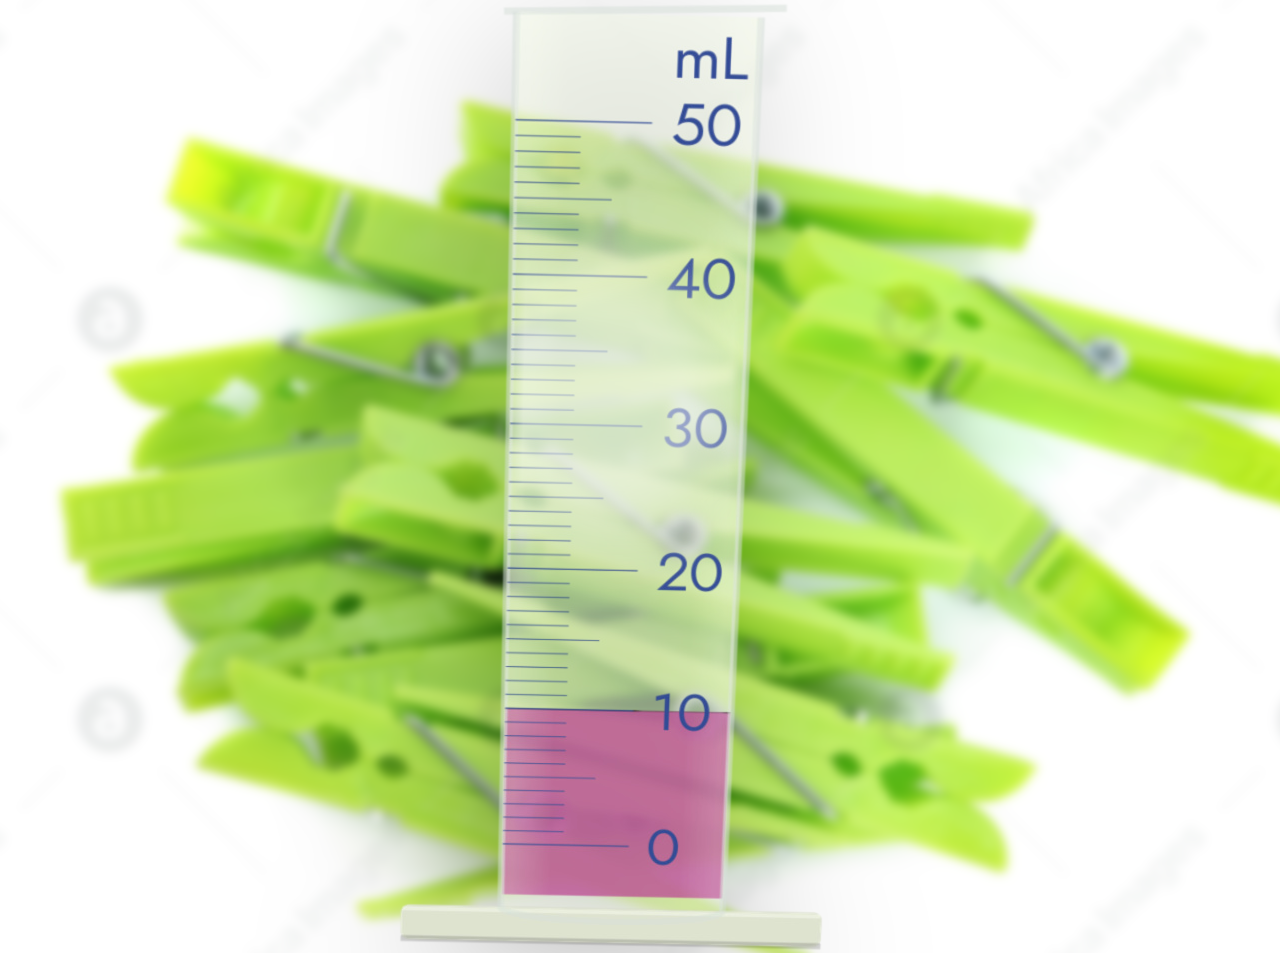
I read {"value": 10, "unit": "mL"}
